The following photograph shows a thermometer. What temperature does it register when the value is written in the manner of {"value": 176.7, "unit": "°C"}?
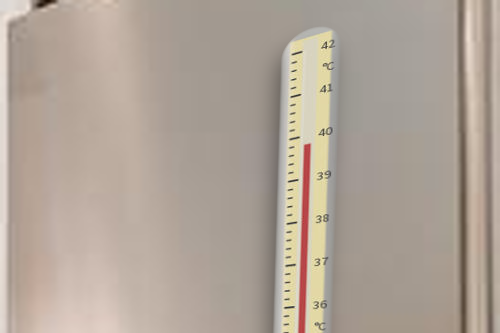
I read {"value": 39.8, "unit": "°C"}
